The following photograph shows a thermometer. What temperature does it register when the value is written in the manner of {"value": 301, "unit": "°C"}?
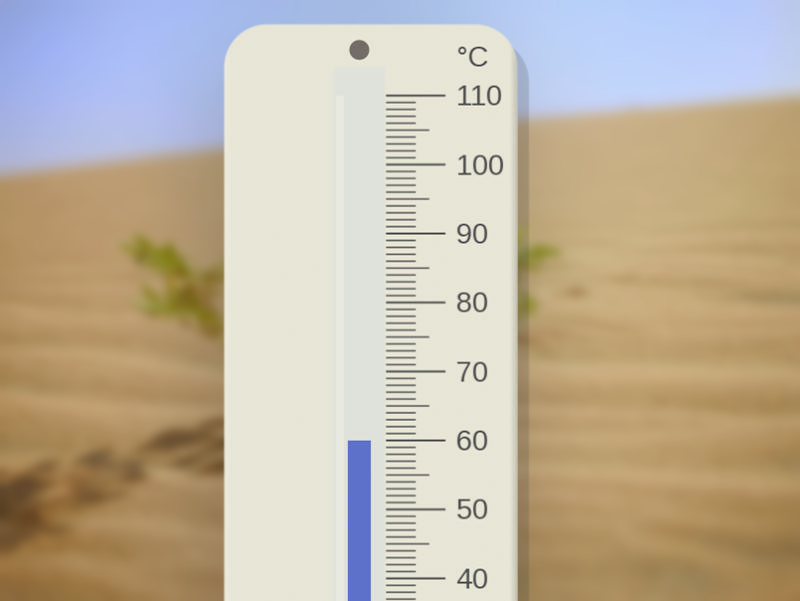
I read {"value": 60, "unit": "°C"}
